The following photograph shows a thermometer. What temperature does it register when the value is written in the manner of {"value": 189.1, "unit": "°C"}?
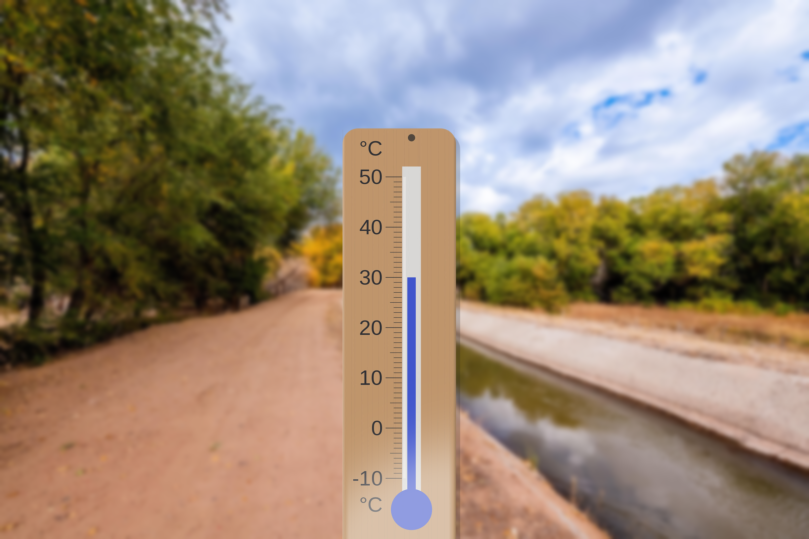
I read {"value": 30, "unit": "°C"}
